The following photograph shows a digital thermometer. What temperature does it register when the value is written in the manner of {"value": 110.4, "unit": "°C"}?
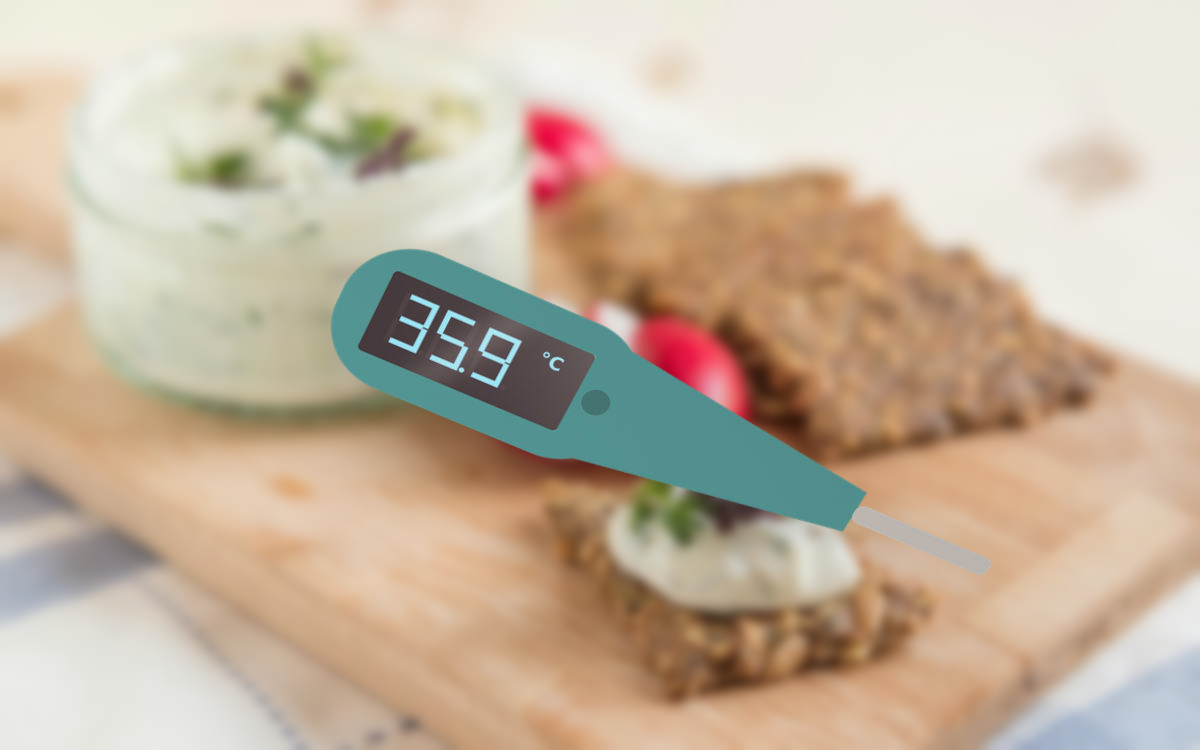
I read {"value": 35.9, "unit": "°C"}
